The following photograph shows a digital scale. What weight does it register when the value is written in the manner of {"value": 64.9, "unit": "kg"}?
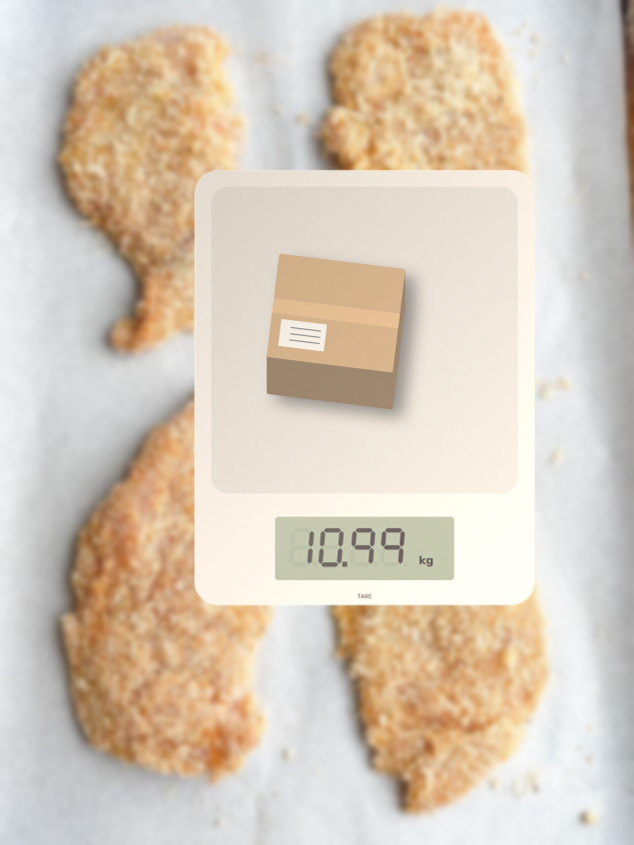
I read {"value": 10.99, "unit": "kg"}
